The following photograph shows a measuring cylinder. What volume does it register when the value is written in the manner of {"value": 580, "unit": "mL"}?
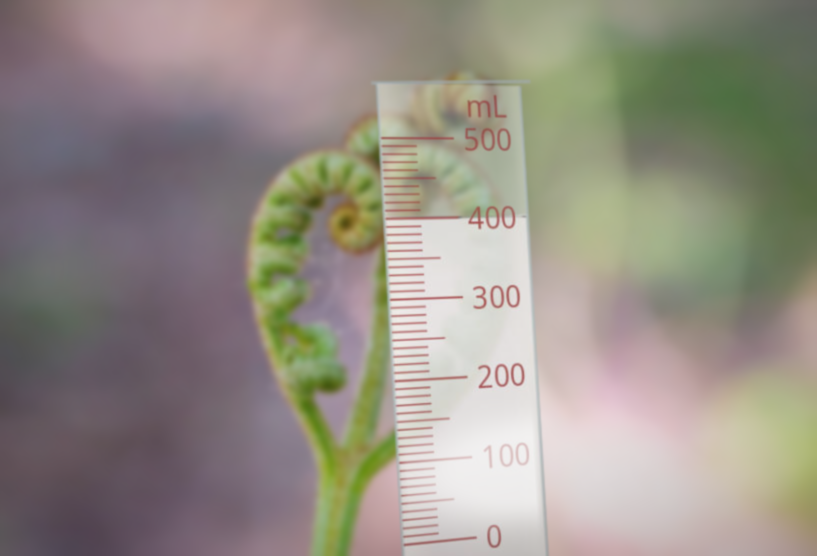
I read {"value": 400, "unit": "mL"}
